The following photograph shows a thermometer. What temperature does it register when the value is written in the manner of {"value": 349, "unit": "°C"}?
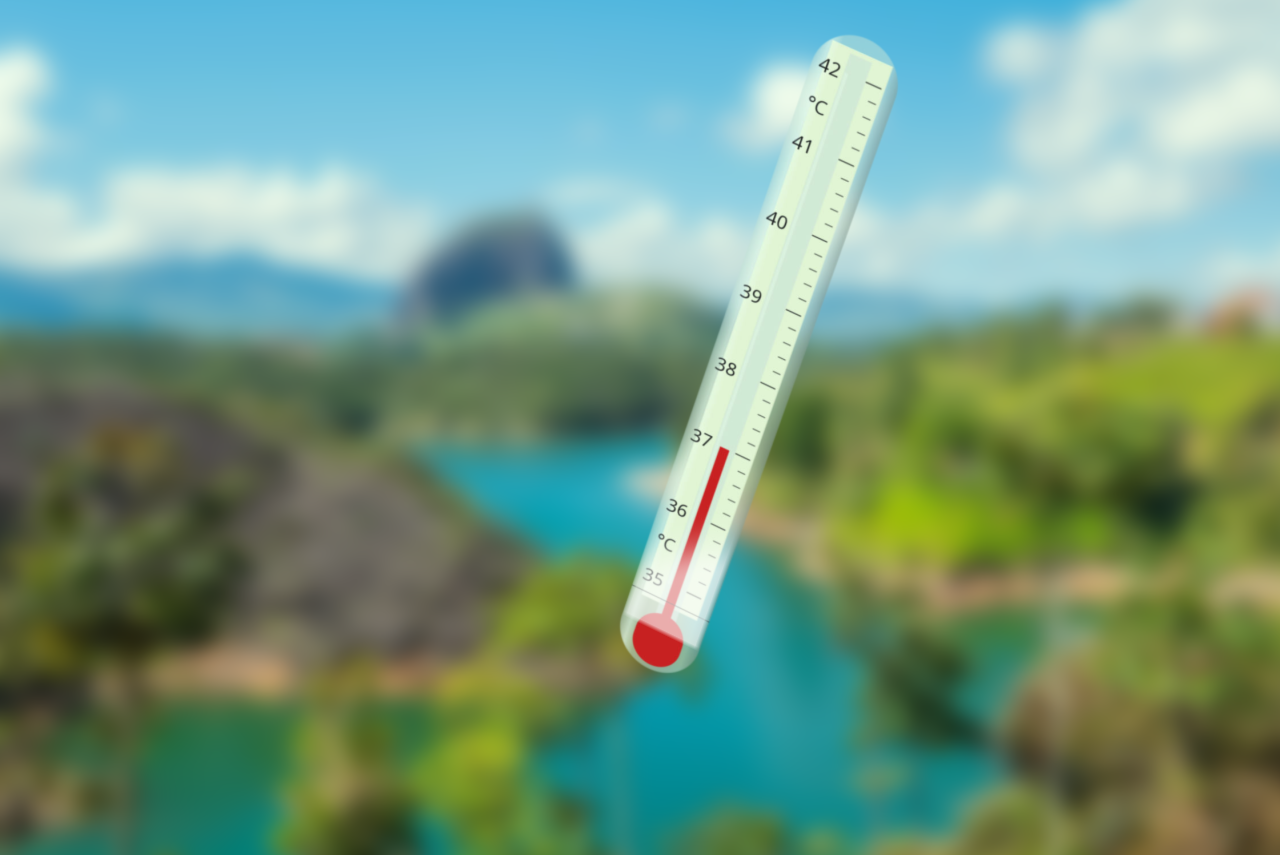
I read {"value": 37, "unit": "°C"}
